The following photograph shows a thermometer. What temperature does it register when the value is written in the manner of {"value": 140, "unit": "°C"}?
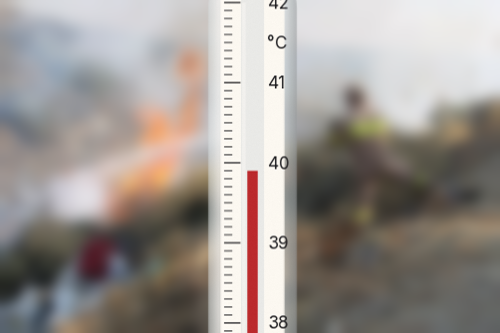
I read {"value": 39.9, "unit": "°C"}
